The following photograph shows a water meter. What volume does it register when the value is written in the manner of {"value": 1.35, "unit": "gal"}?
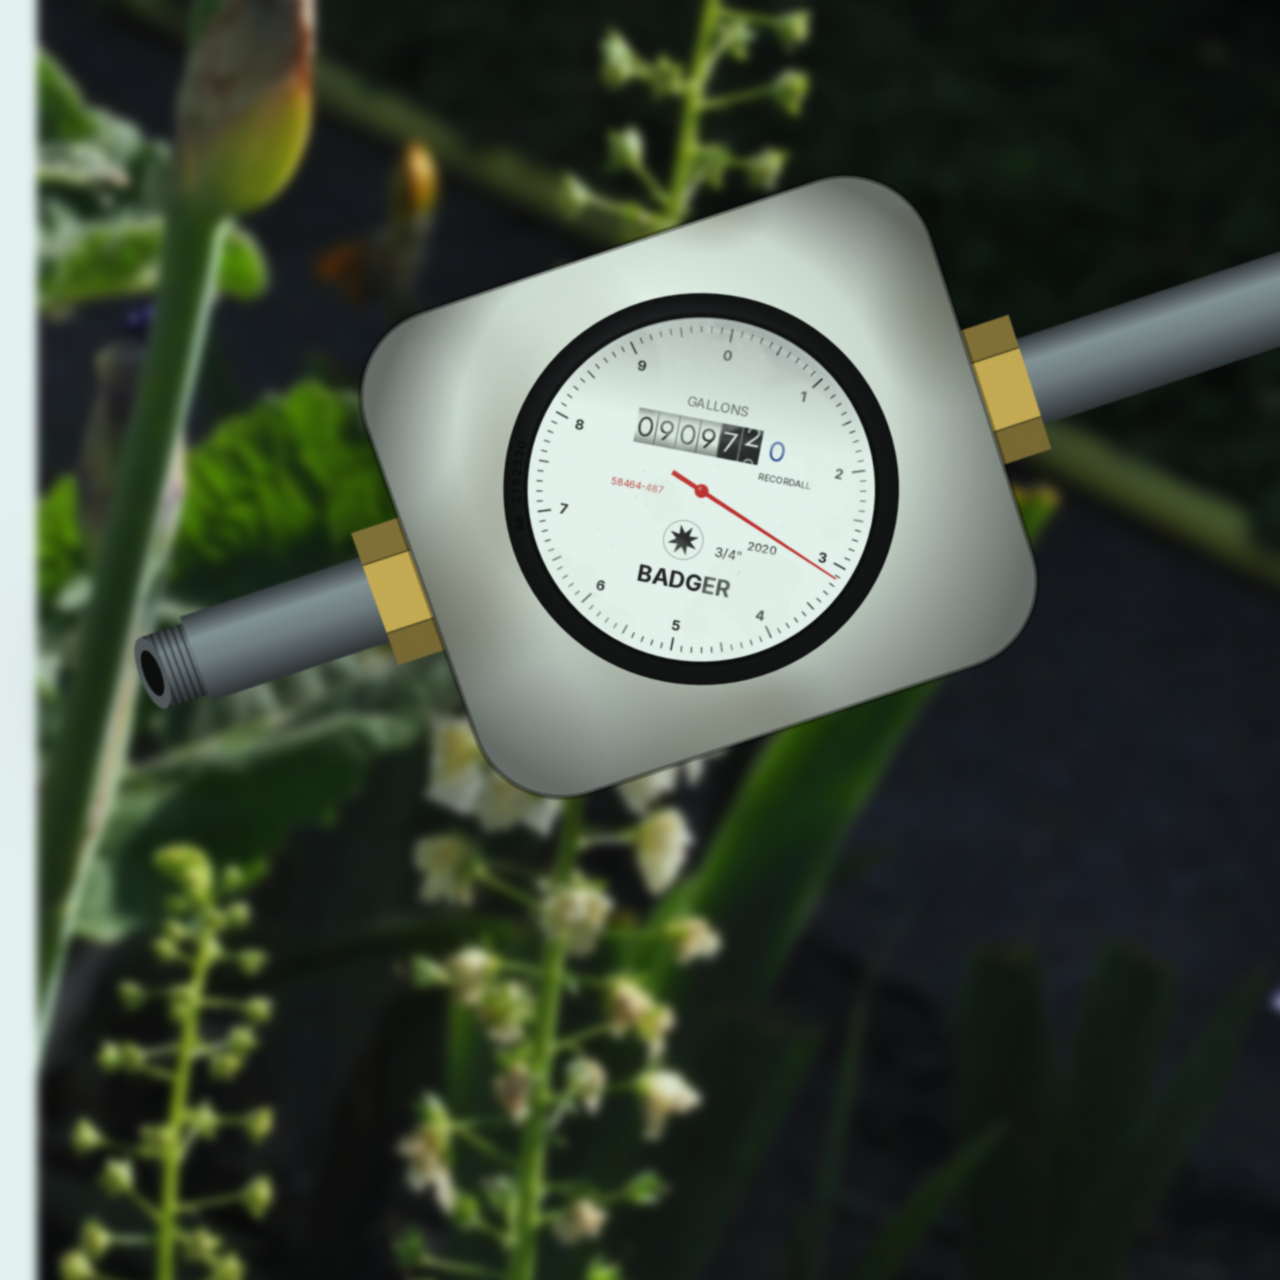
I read {"value": 909723.1, "unit": "gal"}
